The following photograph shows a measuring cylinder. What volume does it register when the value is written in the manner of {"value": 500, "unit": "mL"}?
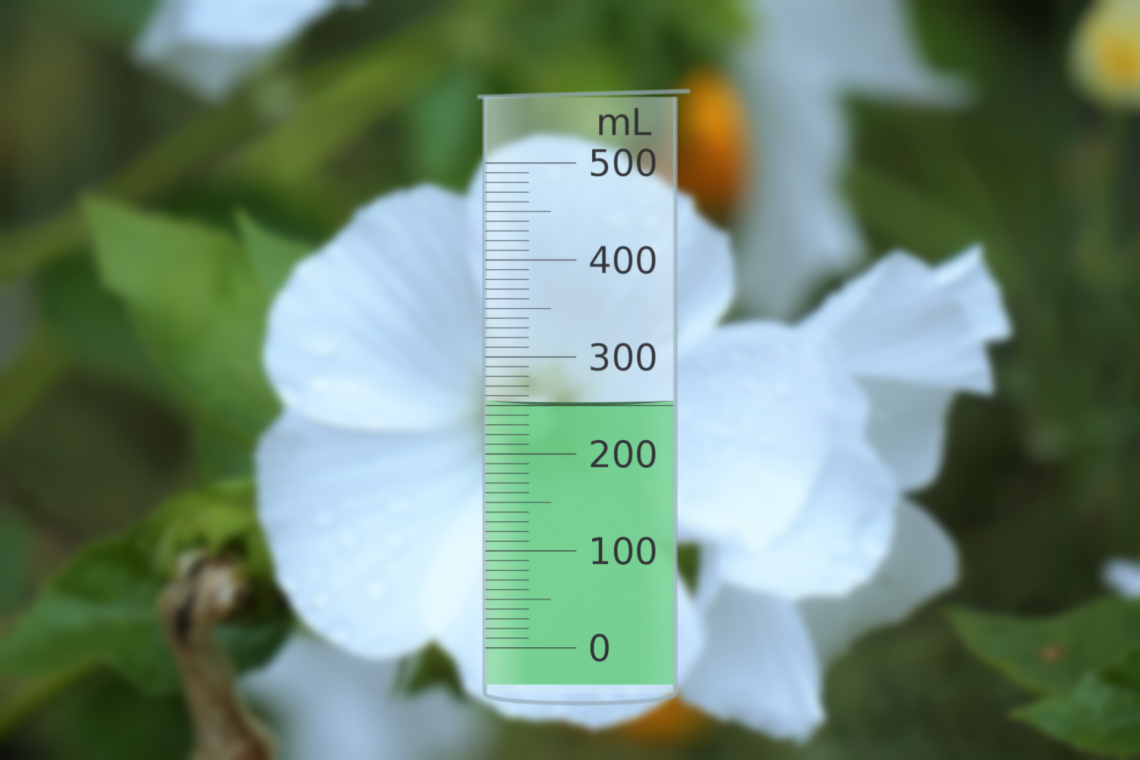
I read {"value": 250, "unit": "mL"}
